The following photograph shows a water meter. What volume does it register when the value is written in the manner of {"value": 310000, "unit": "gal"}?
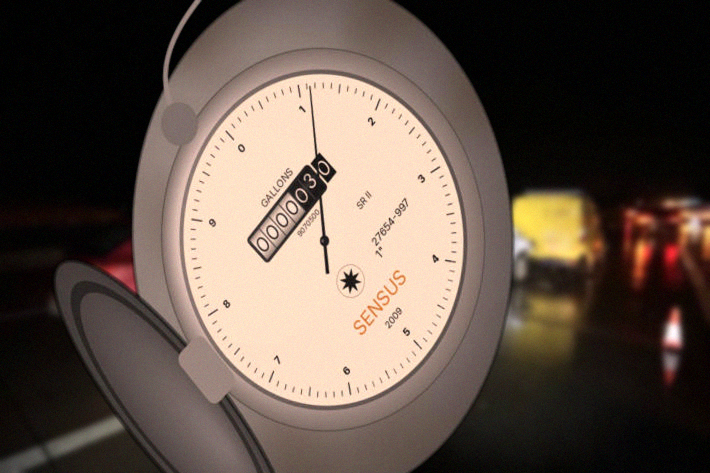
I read {"value": 31.1, "unit": "gal"}
